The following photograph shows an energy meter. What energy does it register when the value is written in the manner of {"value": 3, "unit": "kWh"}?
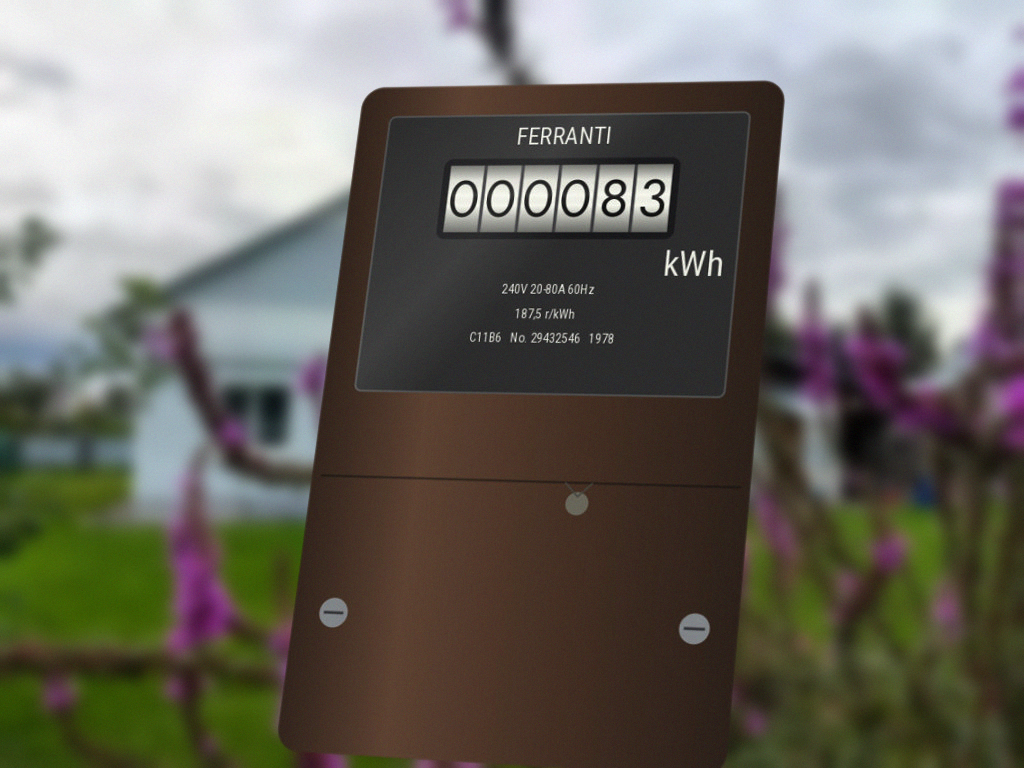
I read {"value": 83, "unit": "kWh"}
